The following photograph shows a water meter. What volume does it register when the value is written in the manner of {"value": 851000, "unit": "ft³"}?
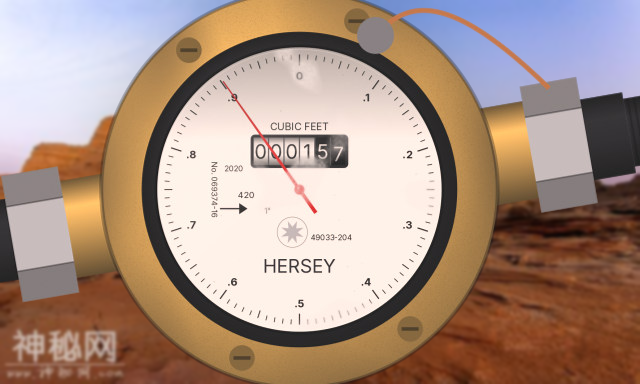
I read {"value": 156.90, "unit": "ft³"}
